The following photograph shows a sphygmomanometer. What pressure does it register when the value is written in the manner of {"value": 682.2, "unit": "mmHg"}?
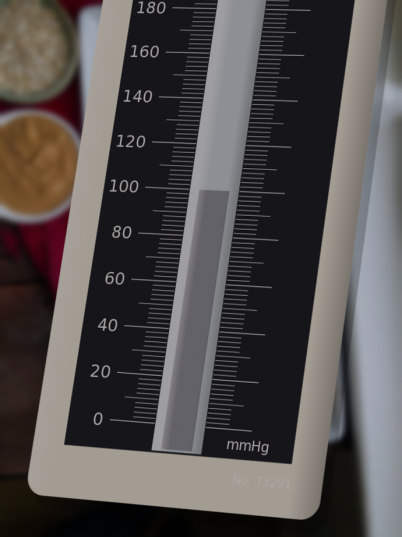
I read {"value": 100, "unit": "mmHg"}
